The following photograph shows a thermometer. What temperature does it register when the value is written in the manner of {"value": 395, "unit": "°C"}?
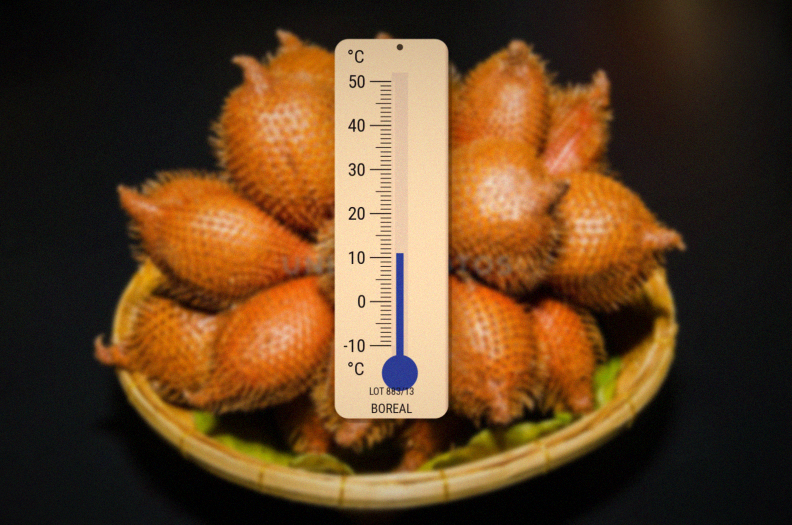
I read {"value": 11, "unit": "°C"}
